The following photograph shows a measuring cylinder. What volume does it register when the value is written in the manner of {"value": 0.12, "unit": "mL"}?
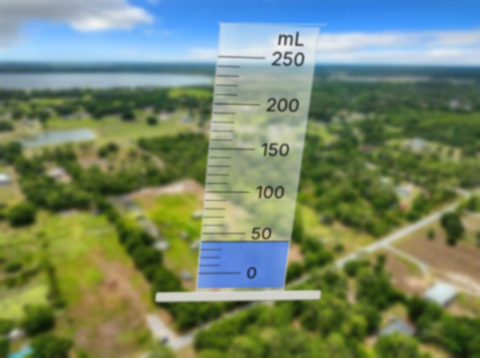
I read {"value": 40, "unit": "mL"}
